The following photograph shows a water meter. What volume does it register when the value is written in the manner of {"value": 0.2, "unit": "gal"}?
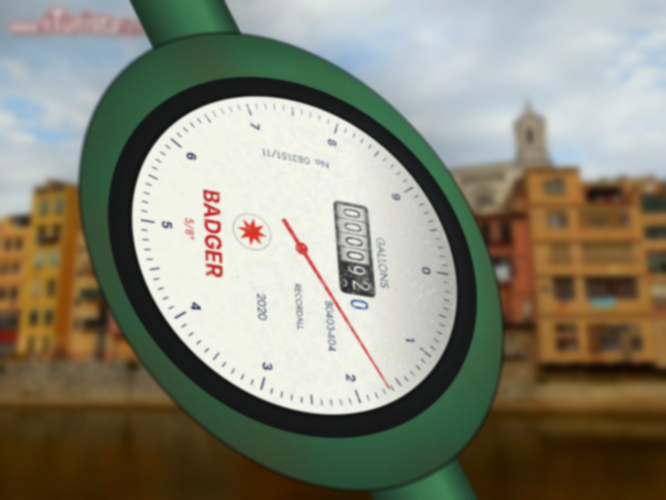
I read {"value": 921.6, "unit": "gal"}
